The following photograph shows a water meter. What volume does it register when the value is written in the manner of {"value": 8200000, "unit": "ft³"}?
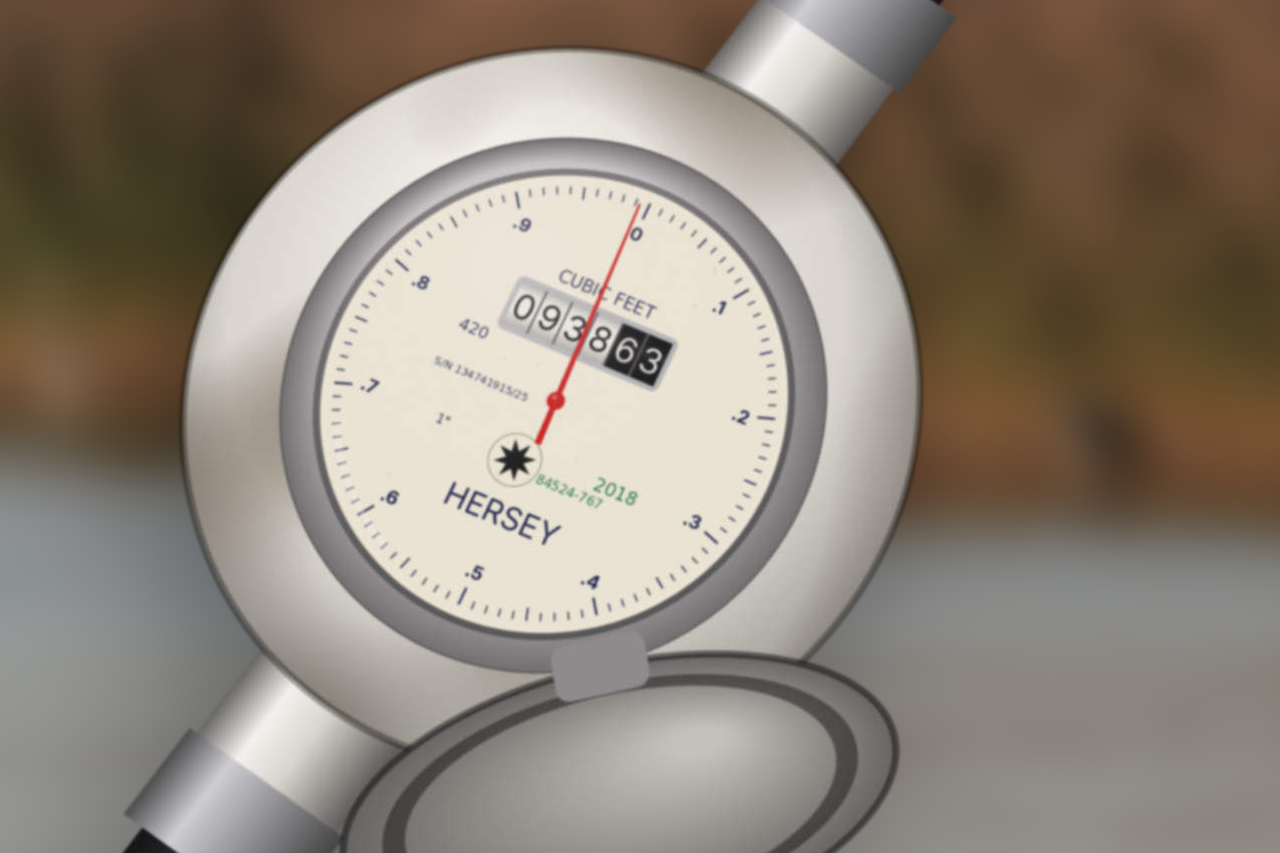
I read {"value": 93862.99, "unit": "ft³"}
